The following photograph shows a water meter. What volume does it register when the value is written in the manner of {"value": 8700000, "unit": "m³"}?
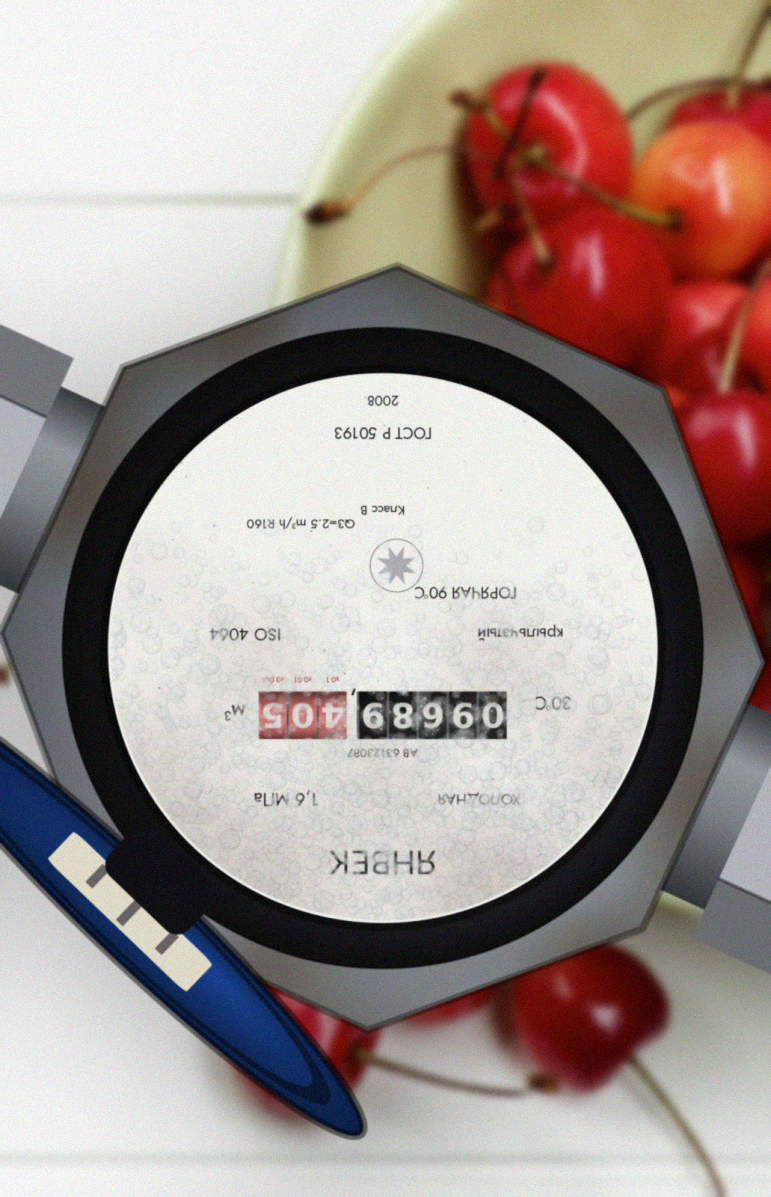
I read {"value": 9689.405, "unit": "m³"}
